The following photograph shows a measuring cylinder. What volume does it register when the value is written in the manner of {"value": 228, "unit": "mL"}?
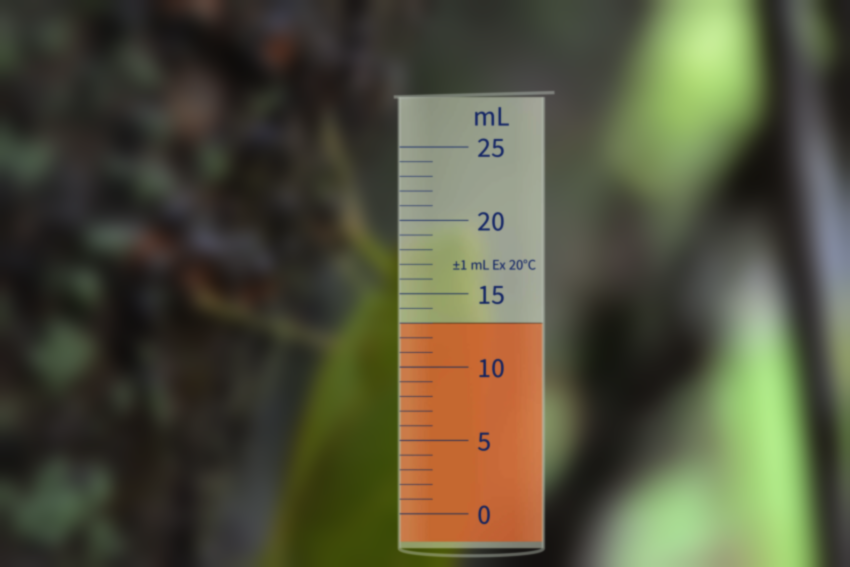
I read {"value": 13, "unit": "mL"}
